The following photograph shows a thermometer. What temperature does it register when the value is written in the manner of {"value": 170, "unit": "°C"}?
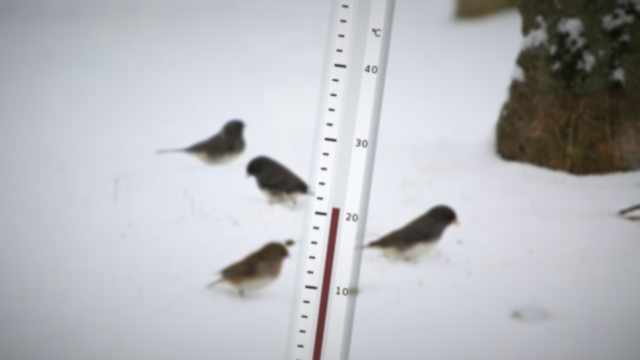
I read {"value": 21, "unit": "°C"}
